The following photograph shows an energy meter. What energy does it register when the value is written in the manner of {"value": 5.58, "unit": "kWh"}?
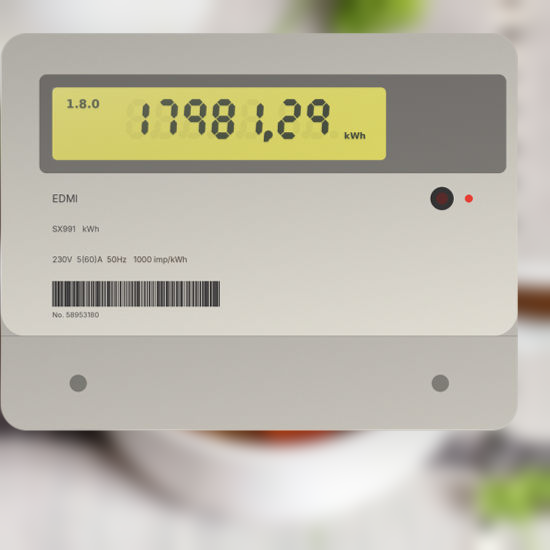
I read {"value": 17981.29, "unit": "kWh"}
